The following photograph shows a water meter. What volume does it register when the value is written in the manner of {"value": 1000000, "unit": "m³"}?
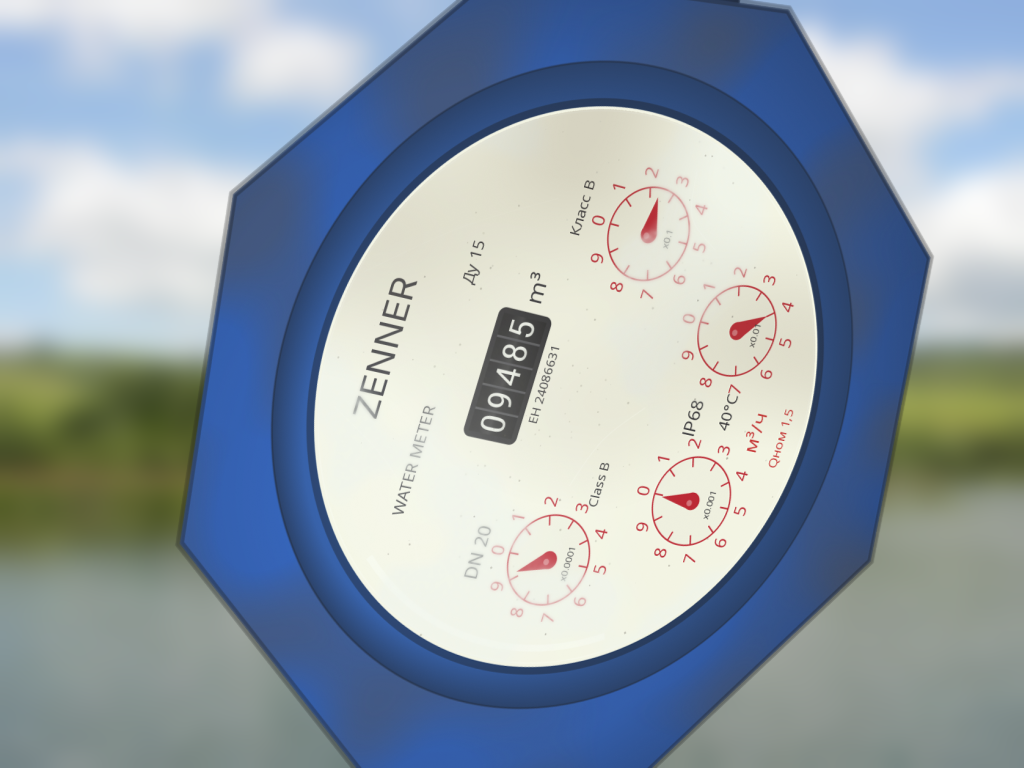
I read {"value": 9485.2399, "unit": "m³"}
